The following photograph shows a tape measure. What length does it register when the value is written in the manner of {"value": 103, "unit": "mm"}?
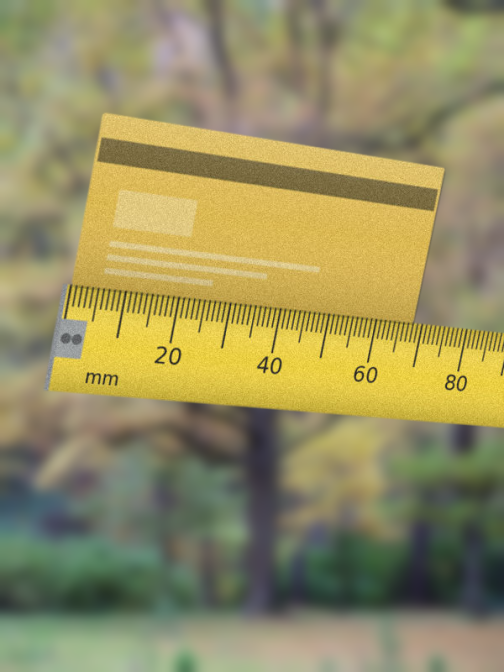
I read {"value": 68, "unit": "mm"}
